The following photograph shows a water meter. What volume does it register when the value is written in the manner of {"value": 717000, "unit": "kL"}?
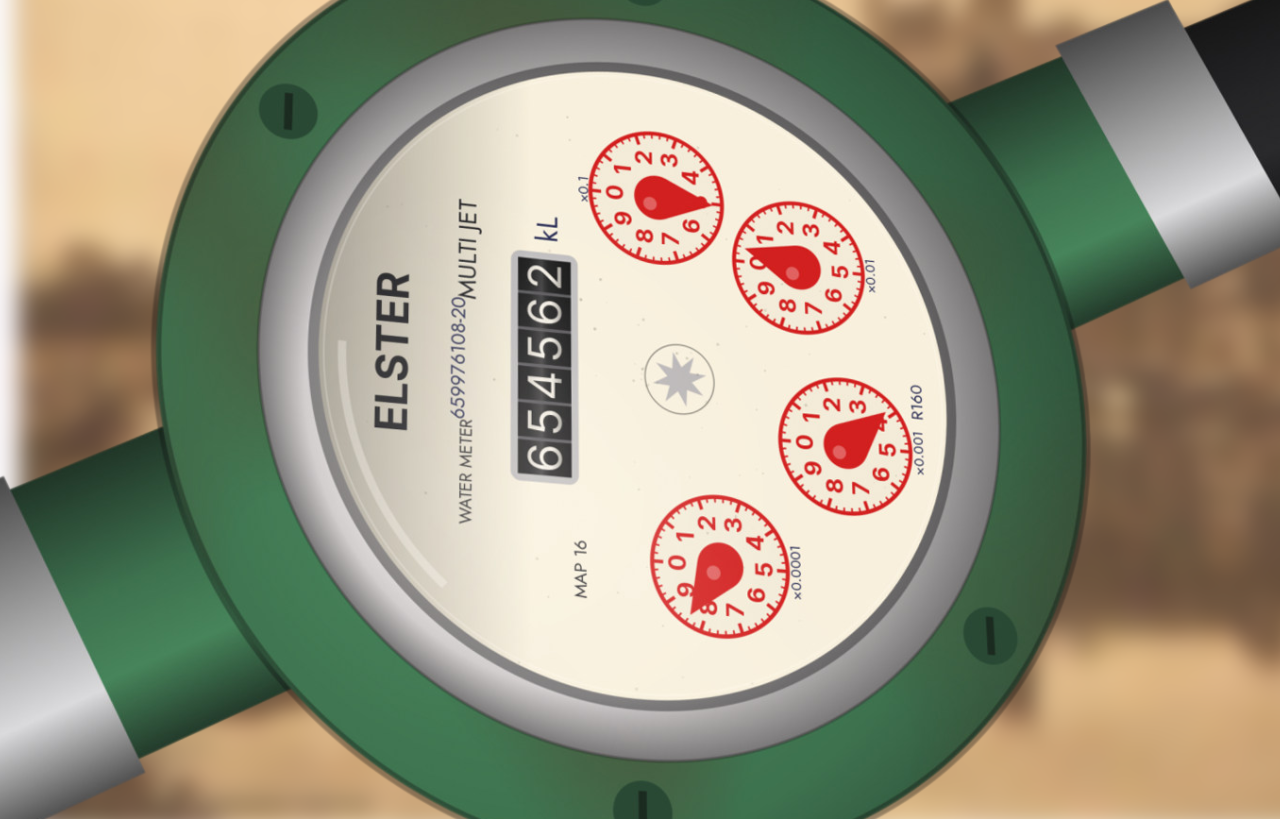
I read {"value": 654562.5038, "unit": "kL"}
